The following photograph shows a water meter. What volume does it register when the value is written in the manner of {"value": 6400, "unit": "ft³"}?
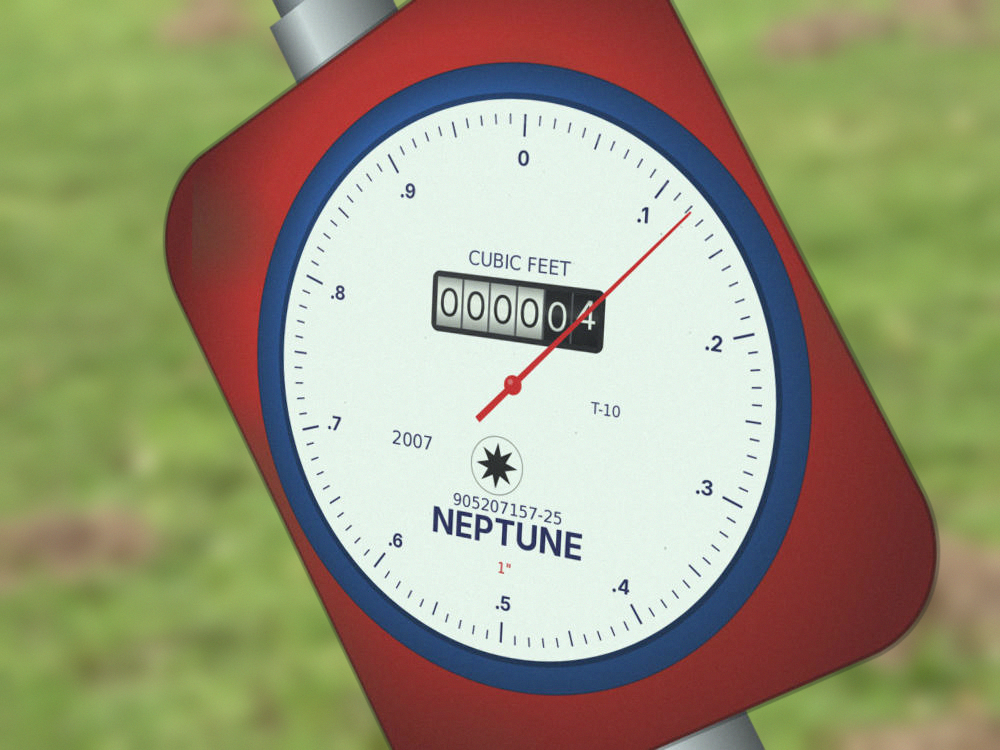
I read {"value": 4.12, "unit": "ft³"}
